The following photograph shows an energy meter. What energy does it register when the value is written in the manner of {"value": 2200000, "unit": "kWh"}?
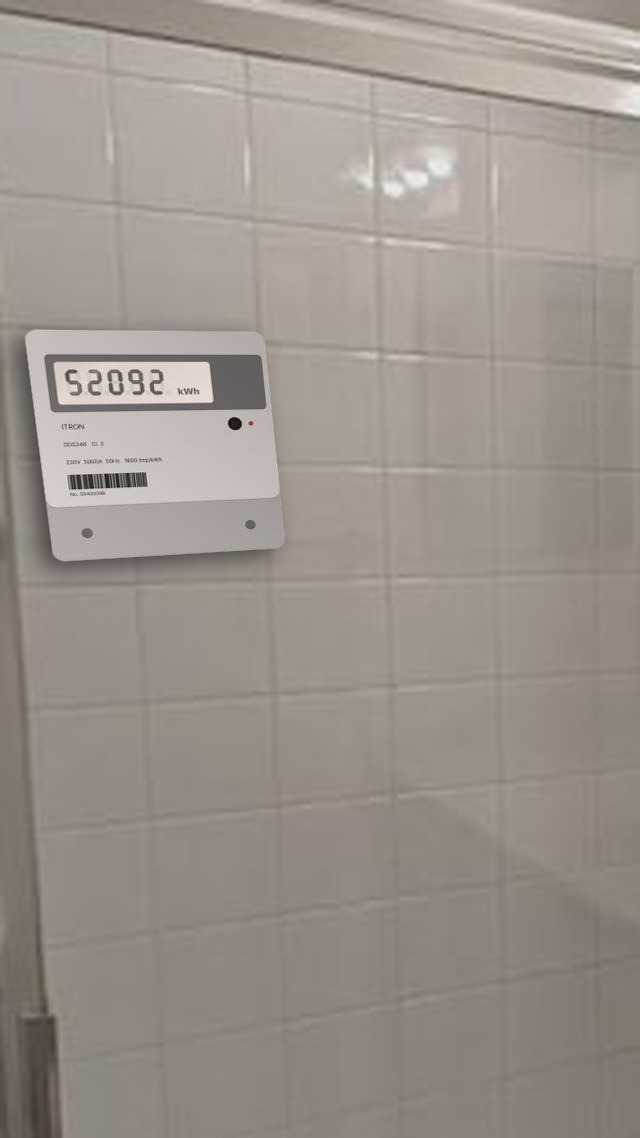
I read {"value": 52092, "unit": "kWh"}
